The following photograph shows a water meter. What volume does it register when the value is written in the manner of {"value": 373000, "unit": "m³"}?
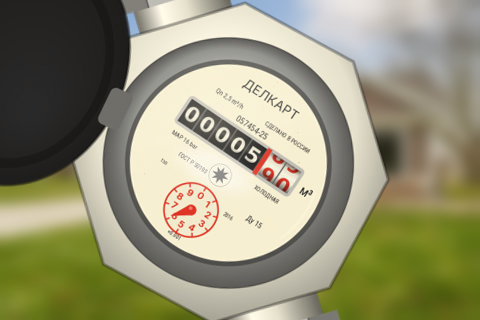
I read {"value": 5.896, "unit": "m³"}
